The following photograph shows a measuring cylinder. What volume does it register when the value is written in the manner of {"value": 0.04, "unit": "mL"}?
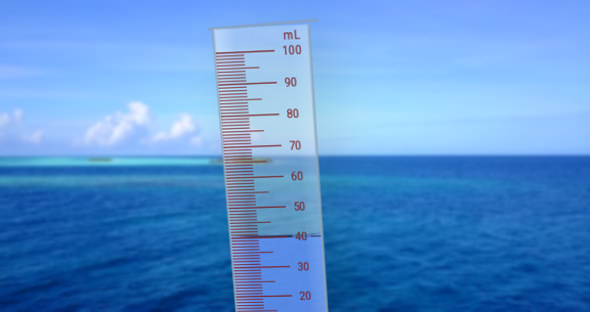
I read {"value": 40, "unit": "mL"}
